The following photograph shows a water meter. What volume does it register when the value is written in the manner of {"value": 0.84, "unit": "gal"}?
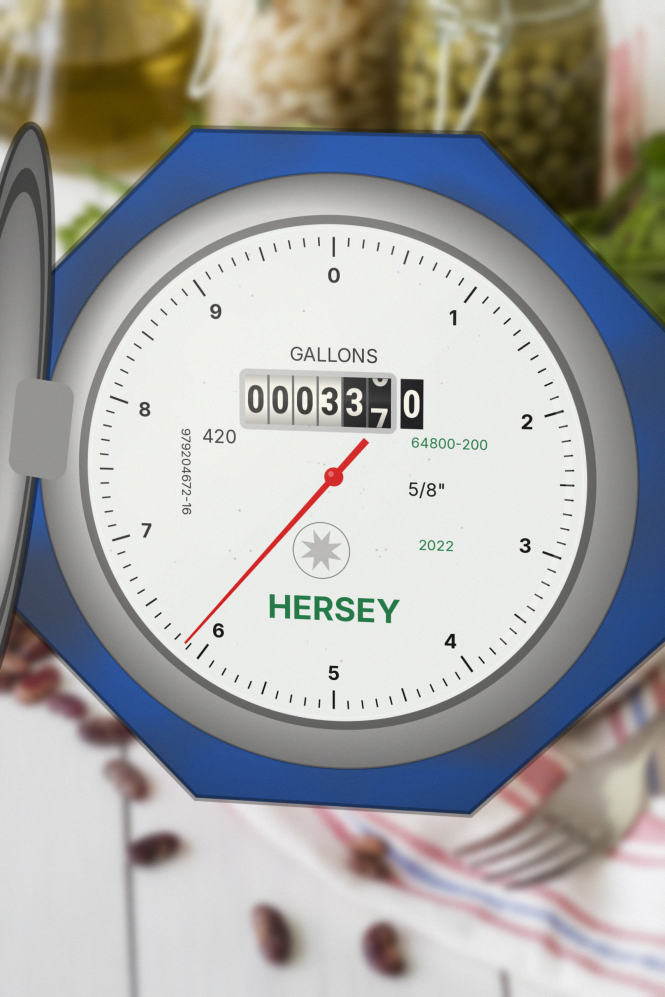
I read {"value": 3366.1, "unit": "gal"}
